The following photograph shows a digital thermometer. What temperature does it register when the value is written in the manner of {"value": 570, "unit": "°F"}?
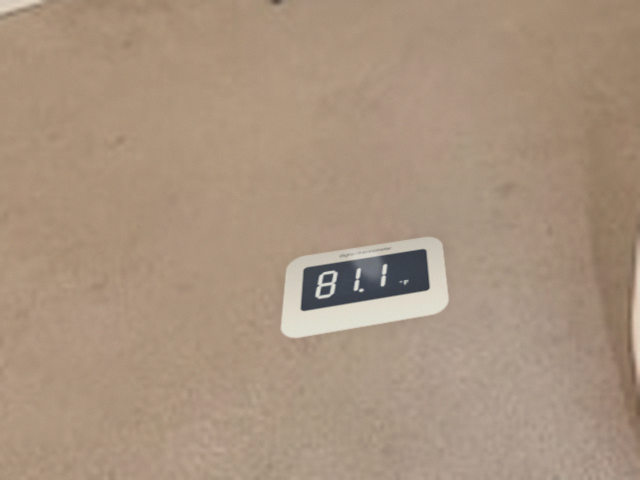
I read {"value": 81.1, "unit": "°F"}
